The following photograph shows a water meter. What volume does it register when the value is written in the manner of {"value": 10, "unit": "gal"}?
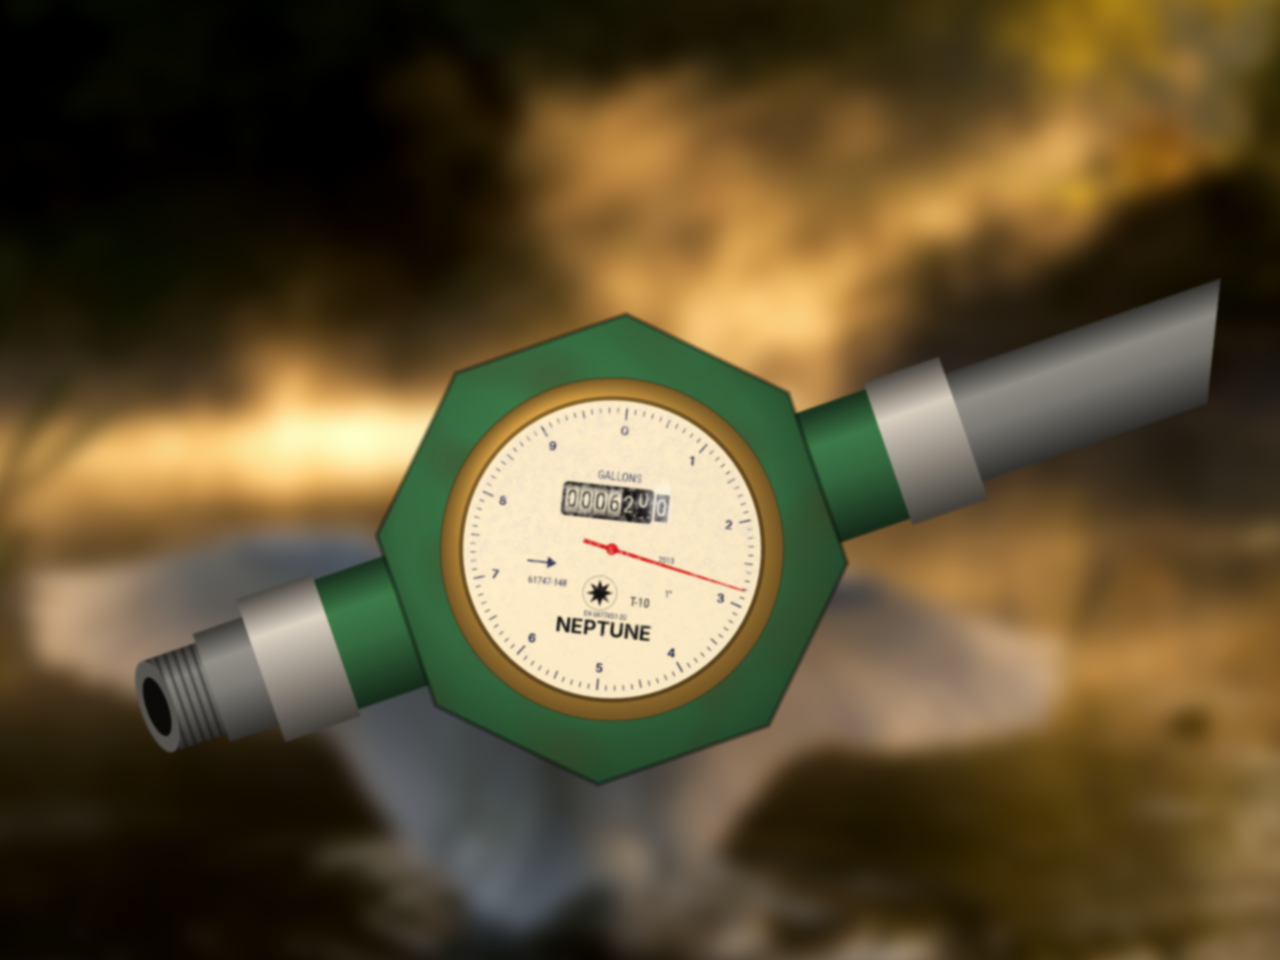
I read {"value": 6202.8, "unit": "gal"}
